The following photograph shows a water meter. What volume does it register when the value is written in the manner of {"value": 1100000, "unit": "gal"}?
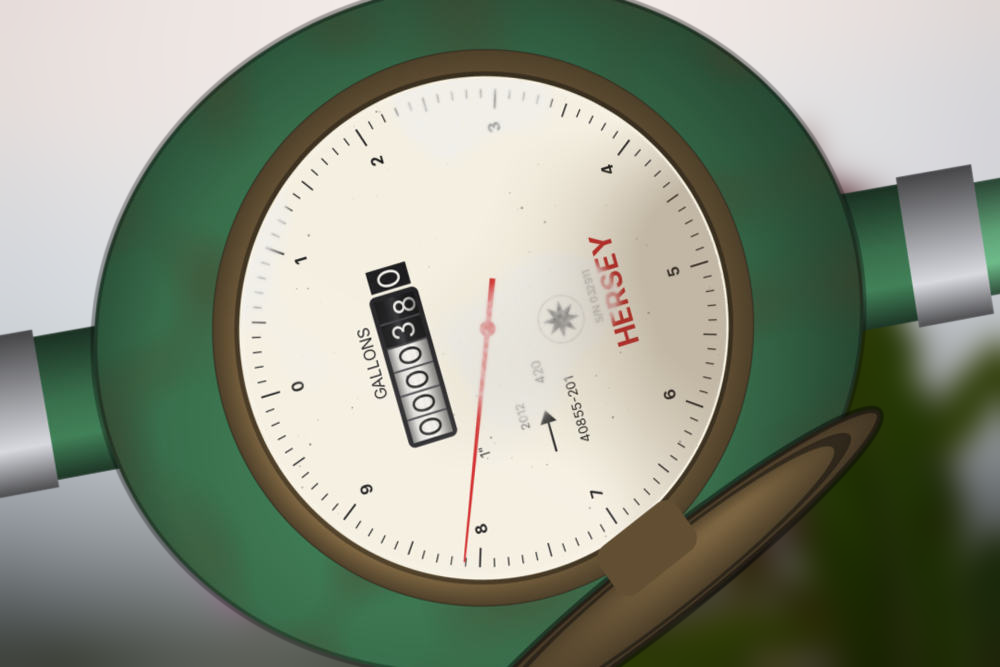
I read {"value": 378.1, "unit": "gal"}
